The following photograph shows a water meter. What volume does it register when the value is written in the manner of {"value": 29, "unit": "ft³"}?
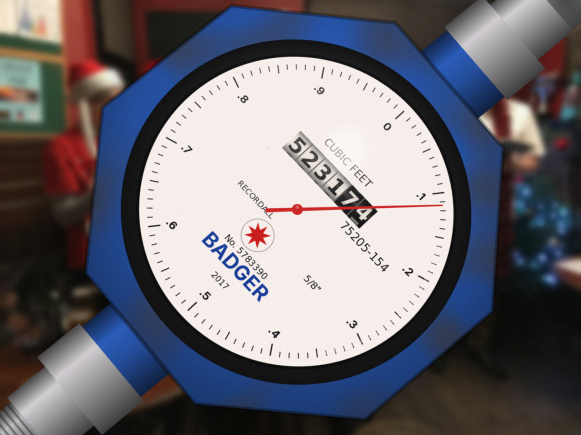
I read {"value": 523174.11, "unit": "ft³"}
